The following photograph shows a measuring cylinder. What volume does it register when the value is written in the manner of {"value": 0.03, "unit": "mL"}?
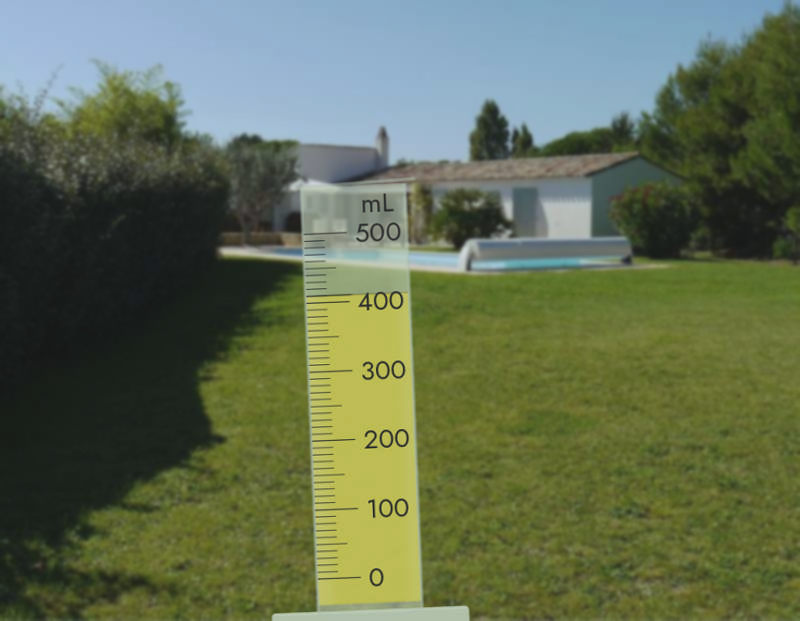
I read {"value": 410, "unit": "mL"}
